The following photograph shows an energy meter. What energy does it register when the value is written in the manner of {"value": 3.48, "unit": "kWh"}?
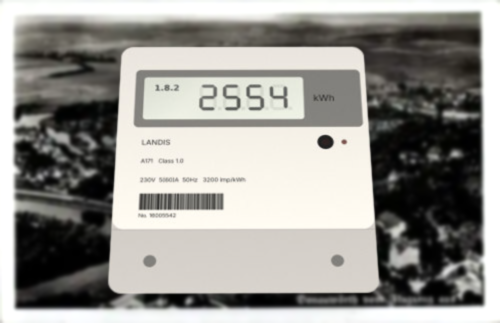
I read {"value": 2554, "unit": "kWh"}
